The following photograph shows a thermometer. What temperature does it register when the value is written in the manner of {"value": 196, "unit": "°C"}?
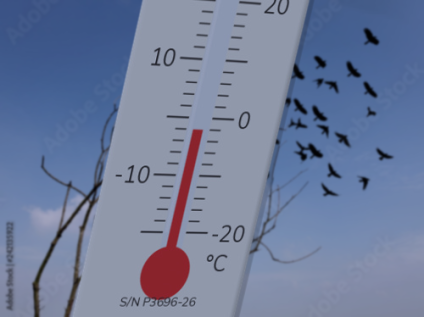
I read {"value": -2, "unit": "°C"}
